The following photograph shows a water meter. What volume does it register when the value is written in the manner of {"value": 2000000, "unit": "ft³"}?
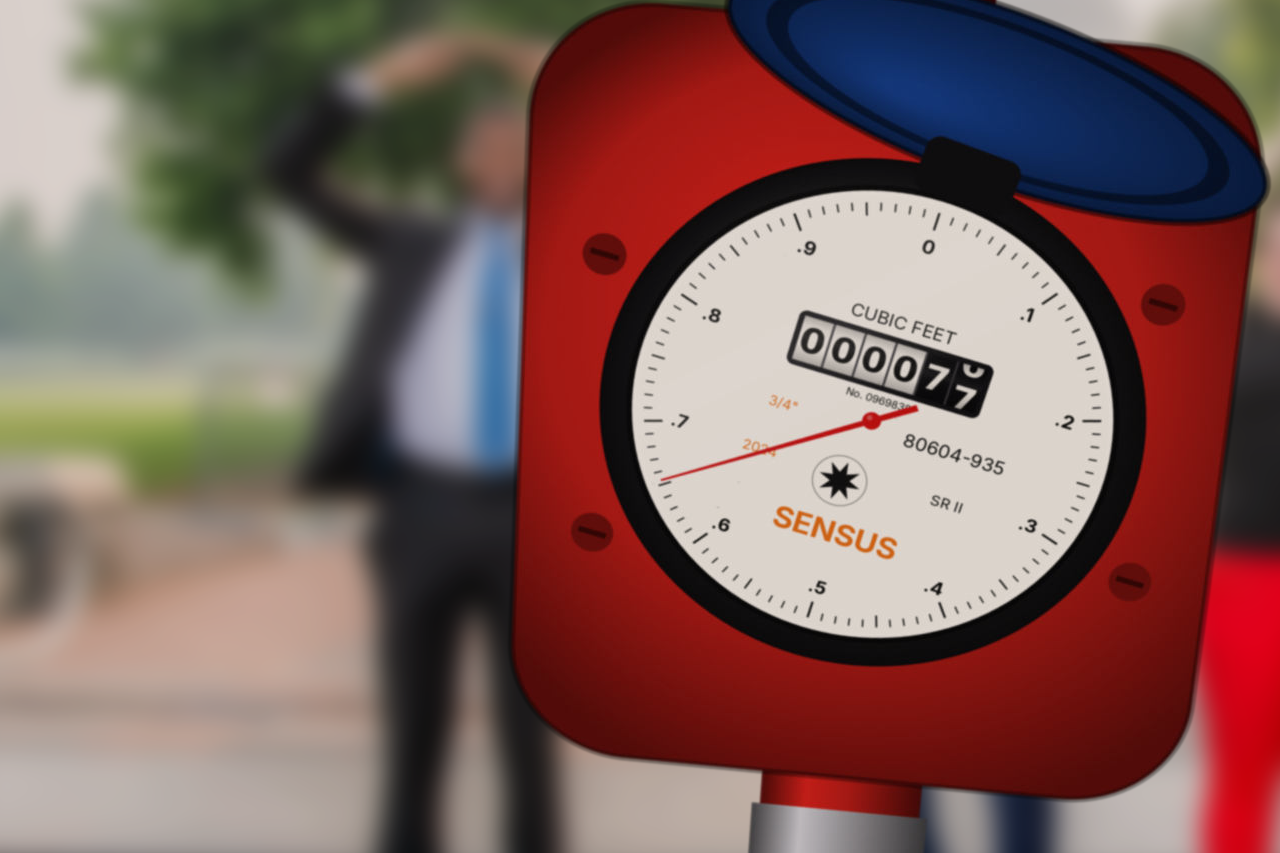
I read {"value": 76.65, "unit": "ft³"}
